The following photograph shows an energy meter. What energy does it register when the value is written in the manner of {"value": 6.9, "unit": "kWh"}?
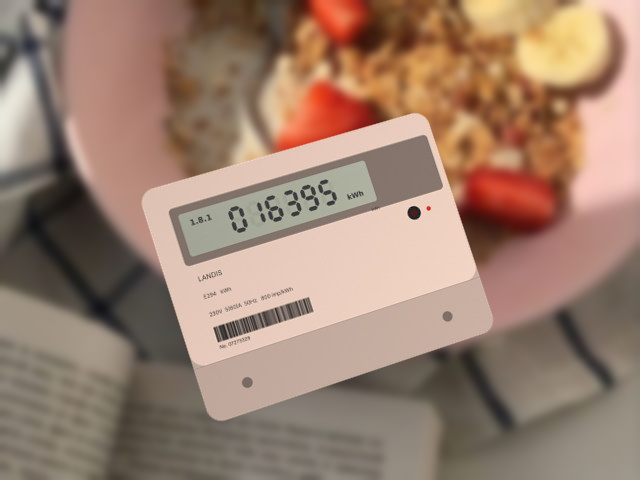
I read {"value": 16395, "unit": "kWh"}
